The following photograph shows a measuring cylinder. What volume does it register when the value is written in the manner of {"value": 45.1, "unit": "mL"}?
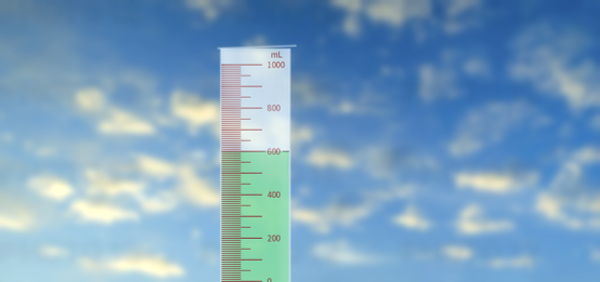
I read {"value": 600, "unit": "mL"}
